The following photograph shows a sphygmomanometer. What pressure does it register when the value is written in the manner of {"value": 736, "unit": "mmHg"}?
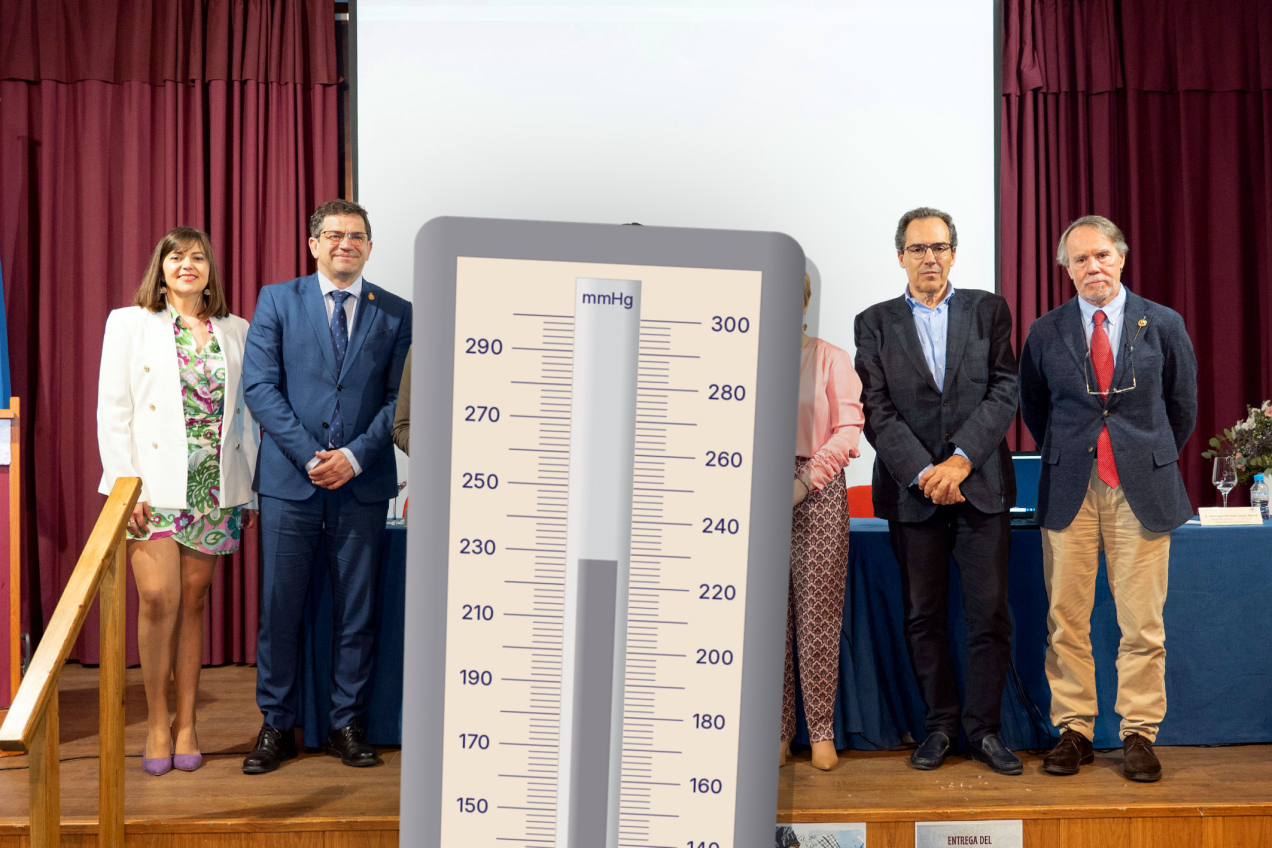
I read {"value": 228, "unit": "mmHg"}
